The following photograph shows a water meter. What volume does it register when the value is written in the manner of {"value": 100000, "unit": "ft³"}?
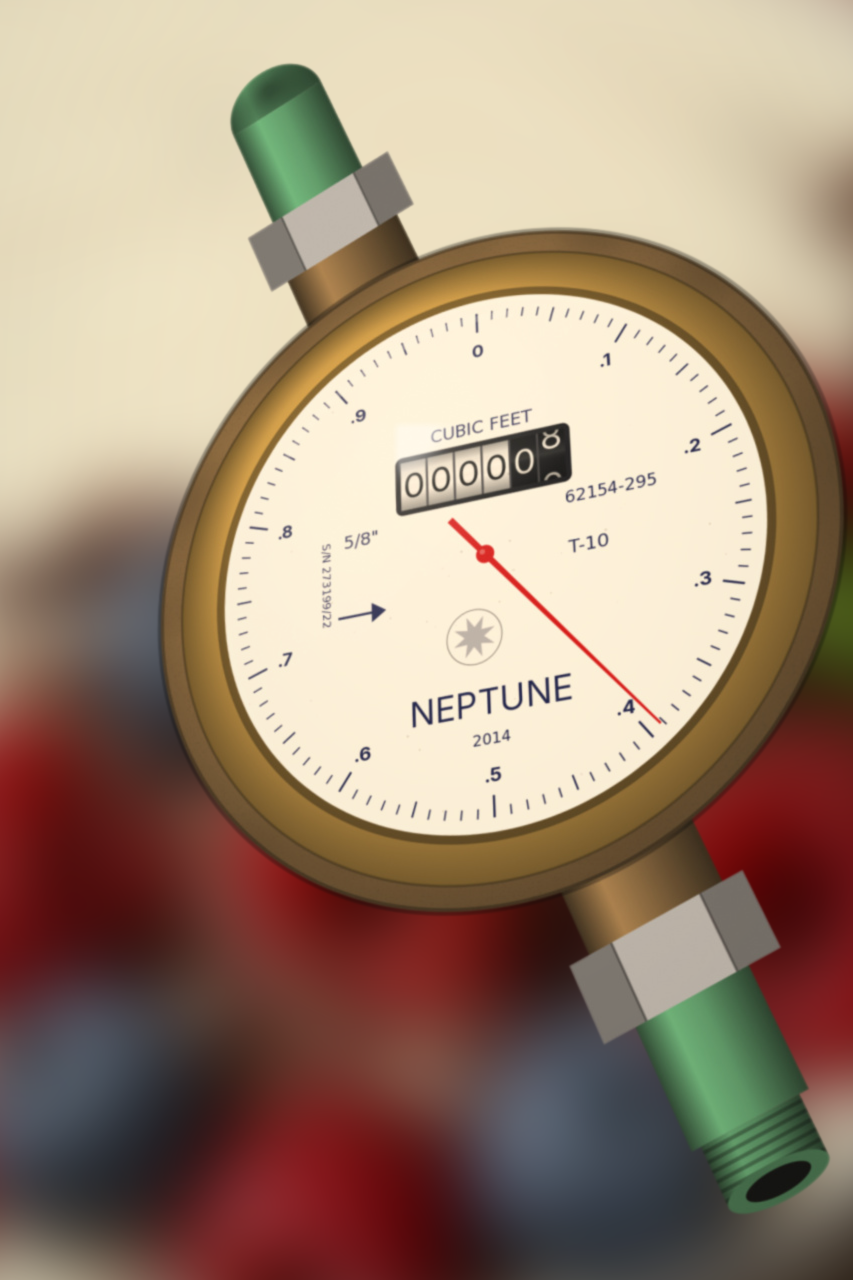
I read {"value": 8.39, "unit": "ft³"}
